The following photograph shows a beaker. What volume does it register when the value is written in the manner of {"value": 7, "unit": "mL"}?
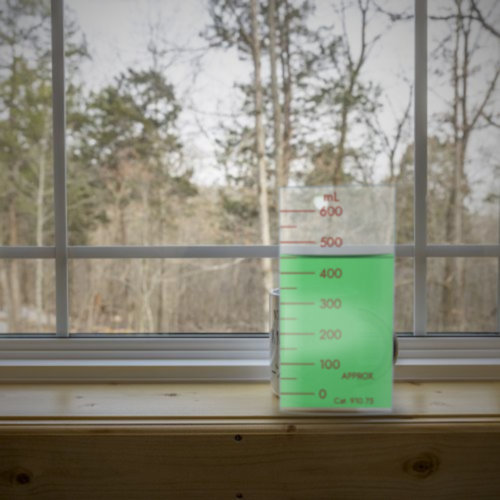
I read {"value": 450, "unit": "mL"}
